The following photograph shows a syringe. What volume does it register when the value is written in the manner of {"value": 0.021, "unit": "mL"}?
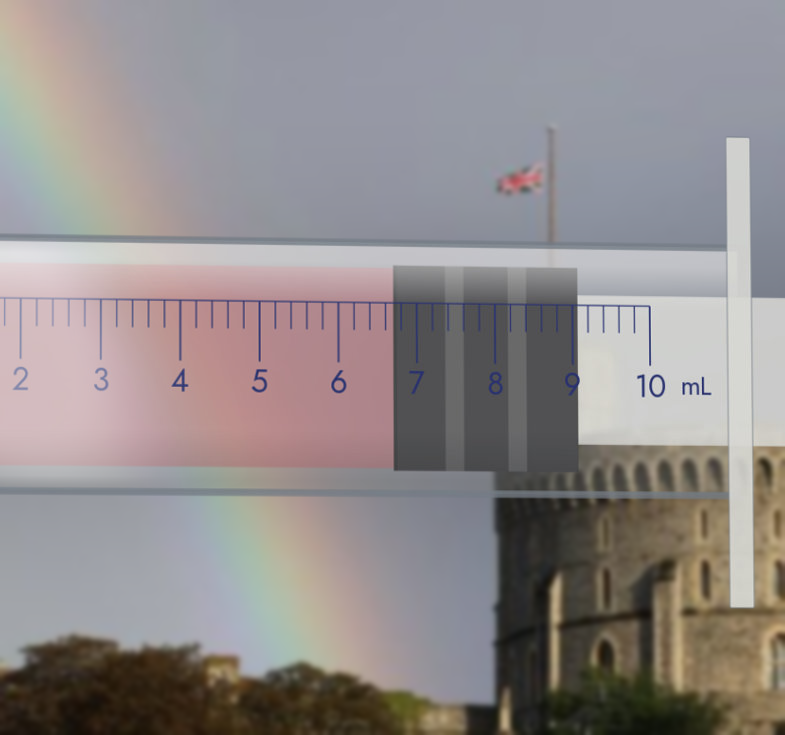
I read {"value": 6.7, "unit": "mL"}
